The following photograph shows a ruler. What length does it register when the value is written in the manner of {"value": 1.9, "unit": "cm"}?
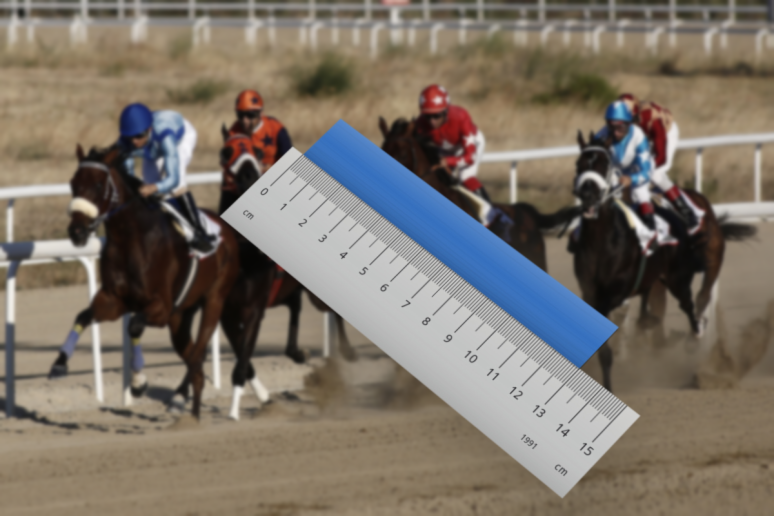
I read {"value": 13, "unit": "cm"}
